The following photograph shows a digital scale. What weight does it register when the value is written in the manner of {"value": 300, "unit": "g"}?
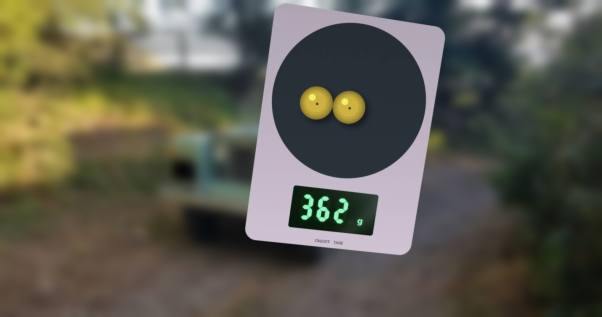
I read {"value": 362, "unit": "g"}
